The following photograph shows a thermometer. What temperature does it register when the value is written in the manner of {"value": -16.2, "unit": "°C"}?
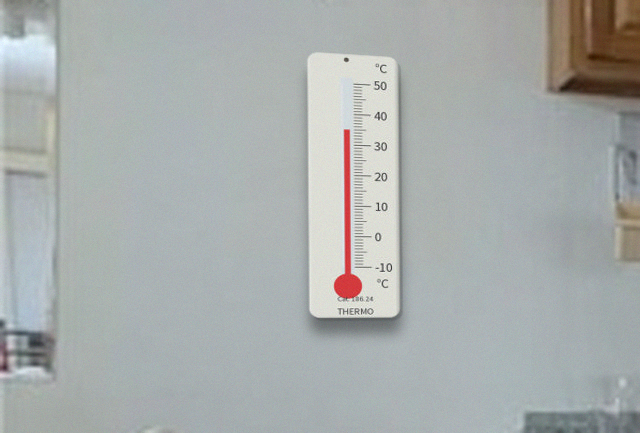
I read {"value": 35, "unit": "°C"}
